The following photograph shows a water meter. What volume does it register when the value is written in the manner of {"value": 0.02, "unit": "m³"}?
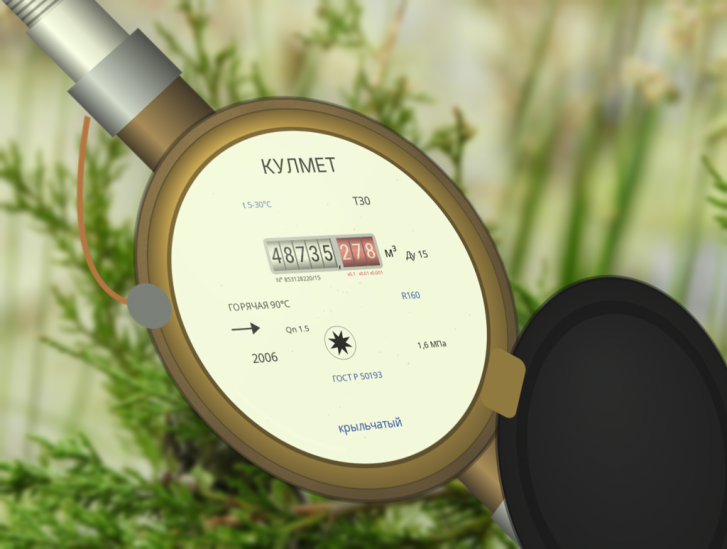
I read {"value": 48735.278, "unit": "m³"}
